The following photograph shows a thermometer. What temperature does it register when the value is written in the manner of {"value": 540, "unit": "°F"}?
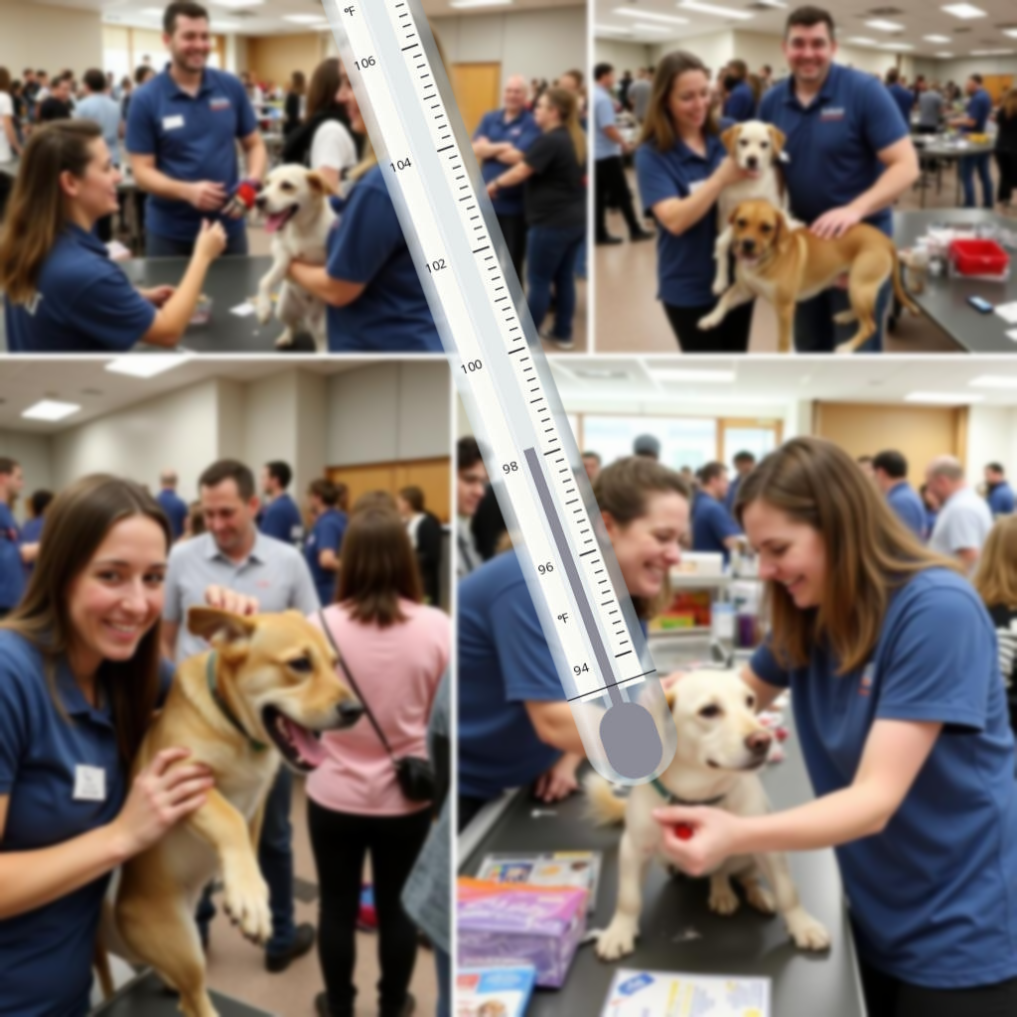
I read {"value": 98.2, "unit": "°F"}
